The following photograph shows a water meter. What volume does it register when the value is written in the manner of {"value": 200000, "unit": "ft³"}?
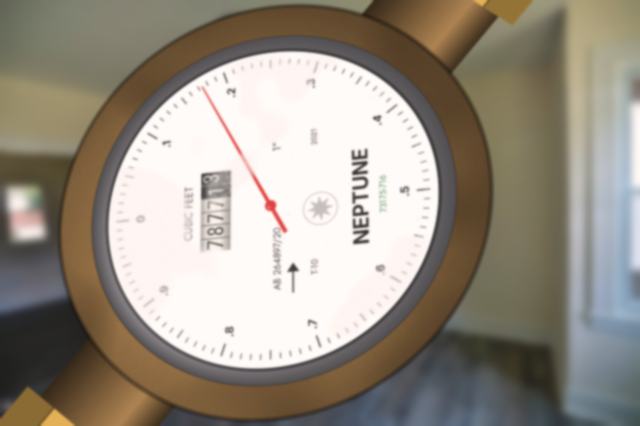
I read {"value": 787713.17, "unit": "ft³"}
